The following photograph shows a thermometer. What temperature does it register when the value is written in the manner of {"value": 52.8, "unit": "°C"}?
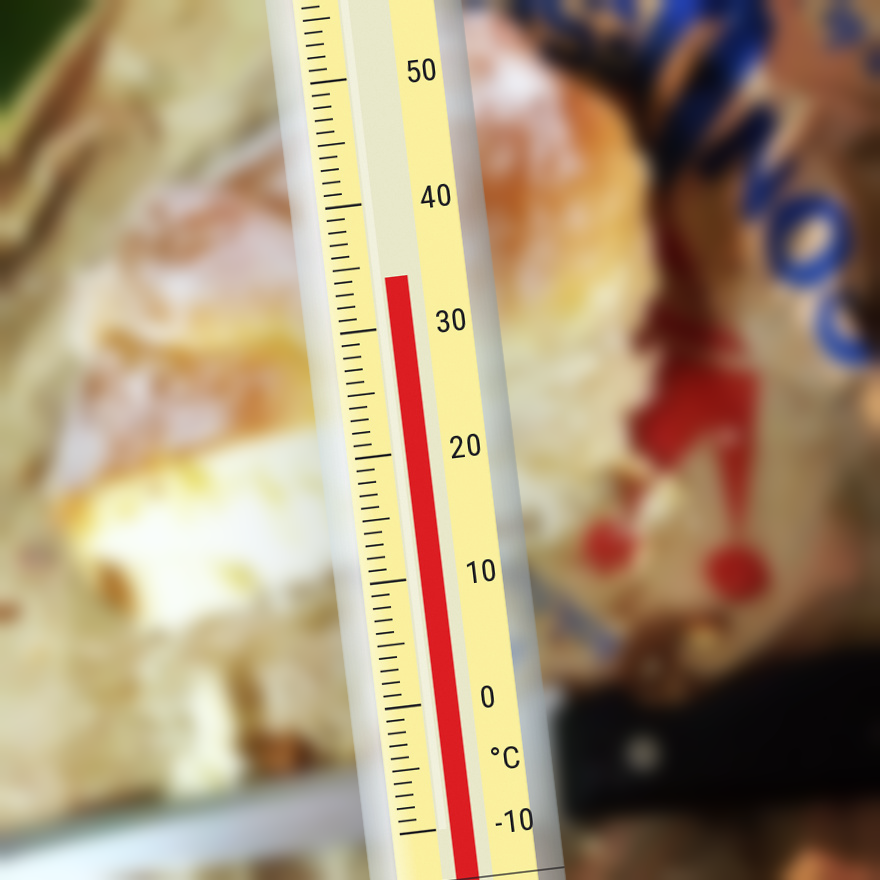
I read {"value": 34, "unit": "°C"}
